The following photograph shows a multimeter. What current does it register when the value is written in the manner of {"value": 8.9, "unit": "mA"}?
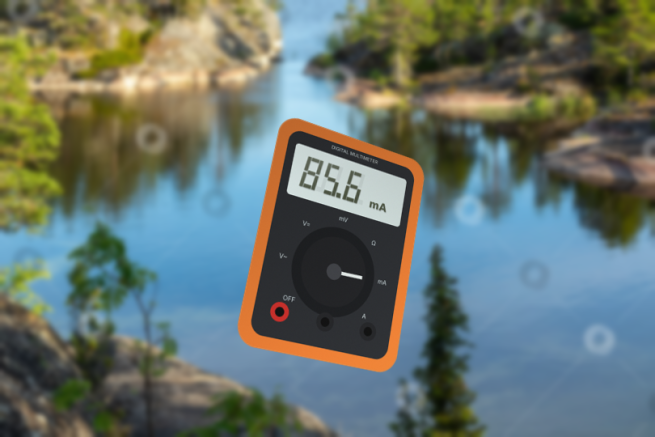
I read {"value": 85.6, "unit": "mA"}
